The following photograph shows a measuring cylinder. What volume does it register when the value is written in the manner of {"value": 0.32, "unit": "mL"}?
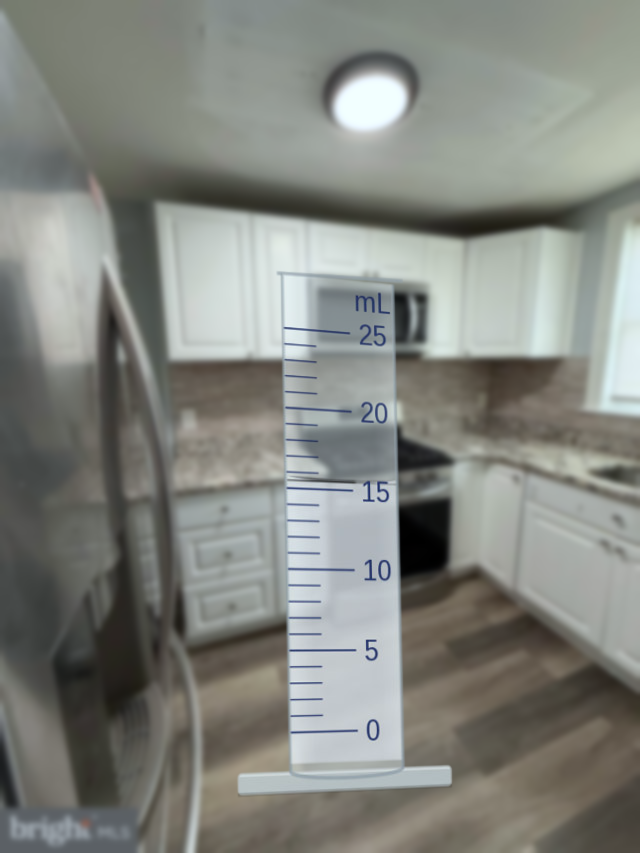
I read {"value": 15.5, "unit": "mL"}
